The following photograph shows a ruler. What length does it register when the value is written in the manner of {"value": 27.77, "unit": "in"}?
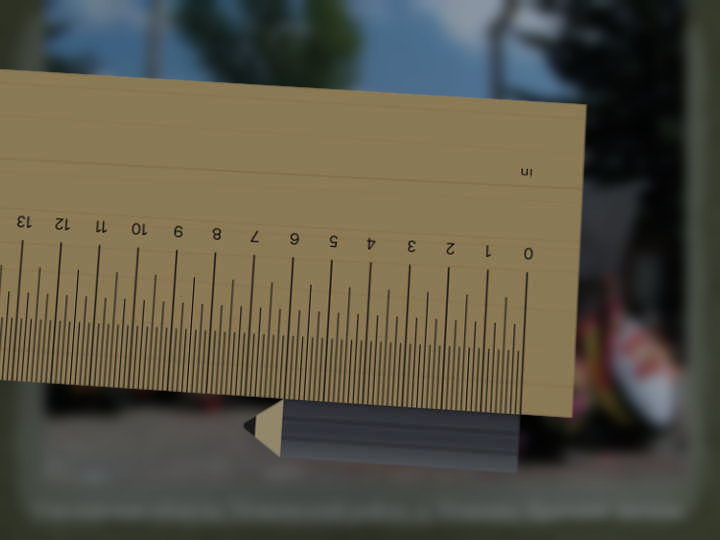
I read {"value": 7, "unit": "in"}
